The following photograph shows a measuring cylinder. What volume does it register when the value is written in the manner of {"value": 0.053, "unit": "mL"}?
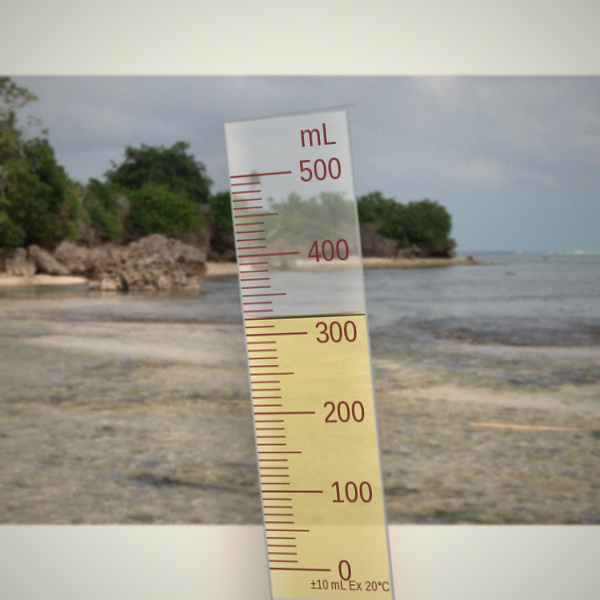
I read {"value": 320, "unit": "mL"}
